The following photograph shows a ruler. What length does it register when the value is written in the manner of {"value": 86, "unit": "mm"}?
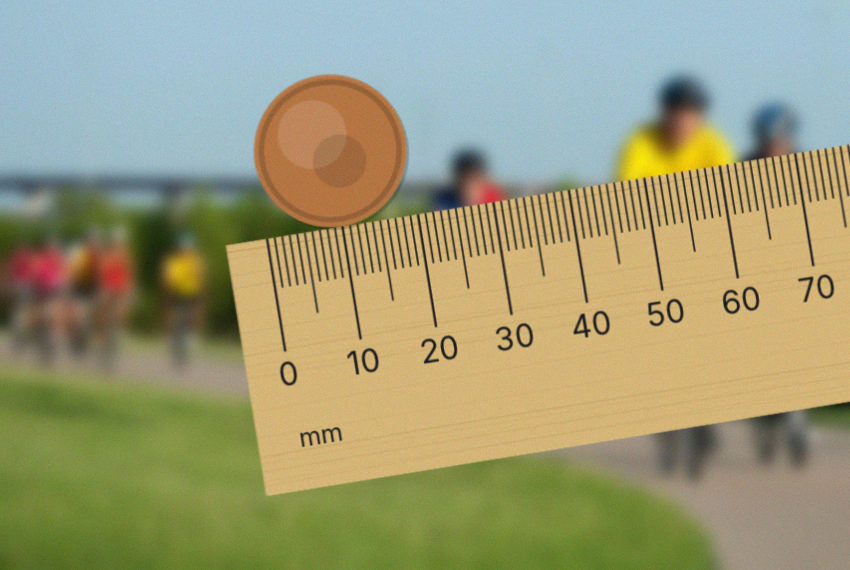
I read {"value": 20, "unit": "mm"}
